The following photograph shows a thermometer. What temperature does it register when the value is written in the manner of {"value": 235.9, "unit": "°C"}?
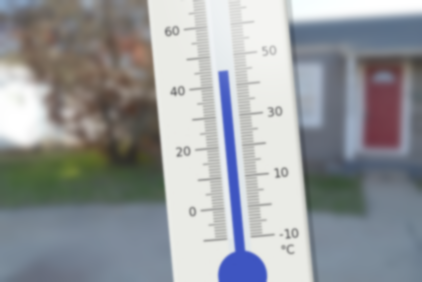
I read {"value": 45, "unit": "°C"}
